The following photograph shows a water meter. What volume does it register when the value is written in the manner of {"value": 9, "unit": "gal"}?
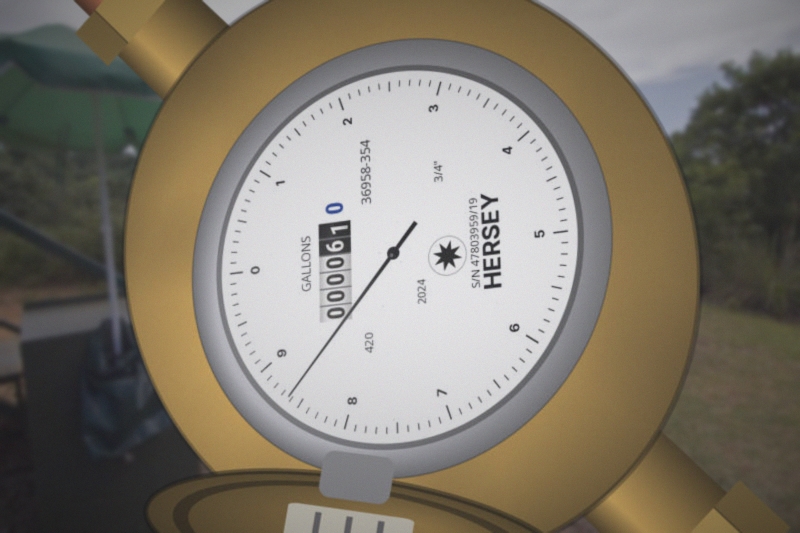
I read {"value": 608.6, "unit": "gal"}
